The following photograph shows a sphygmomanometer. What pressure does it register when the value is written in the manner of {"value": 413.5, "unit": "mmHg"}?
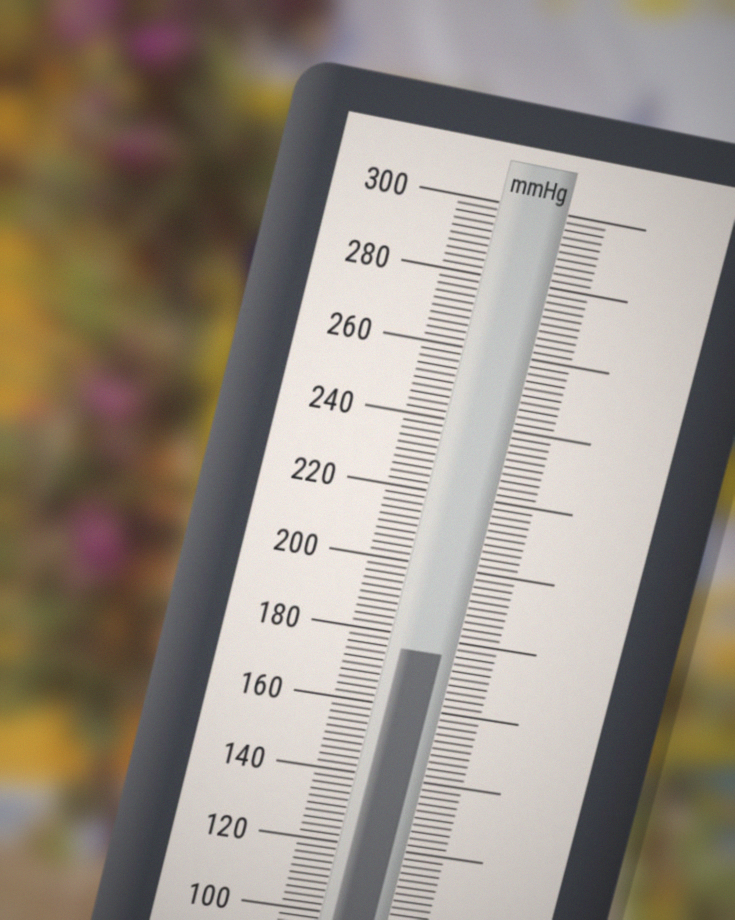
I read {"value": 176, "unit": "mmHg"}
